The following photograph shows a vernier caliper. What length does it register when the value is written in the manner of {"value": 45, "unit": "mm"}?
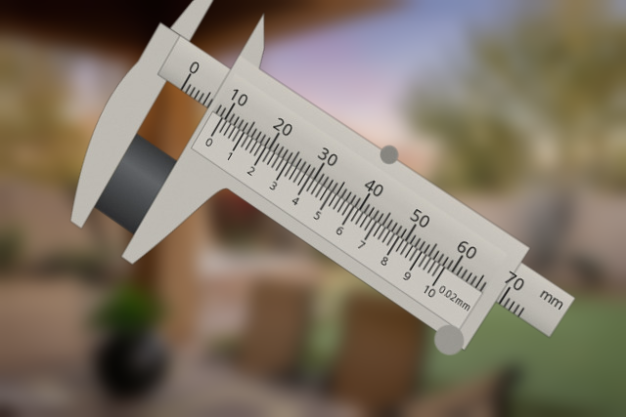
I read {"value": 9.4, "unit": "mm"}
